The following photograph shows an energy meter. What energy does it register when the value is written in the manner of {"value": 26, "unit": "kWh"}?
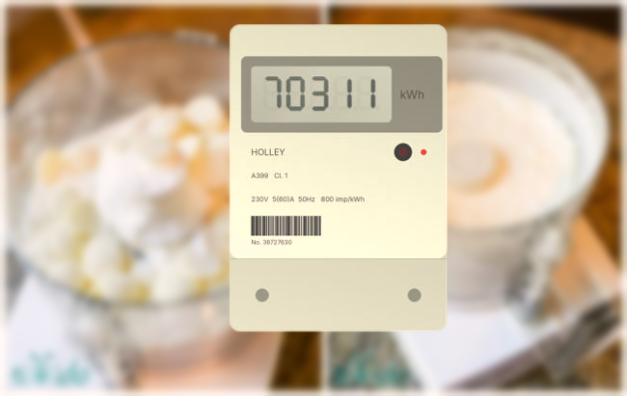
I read {"value": 70311, "unit": "kWh"}
